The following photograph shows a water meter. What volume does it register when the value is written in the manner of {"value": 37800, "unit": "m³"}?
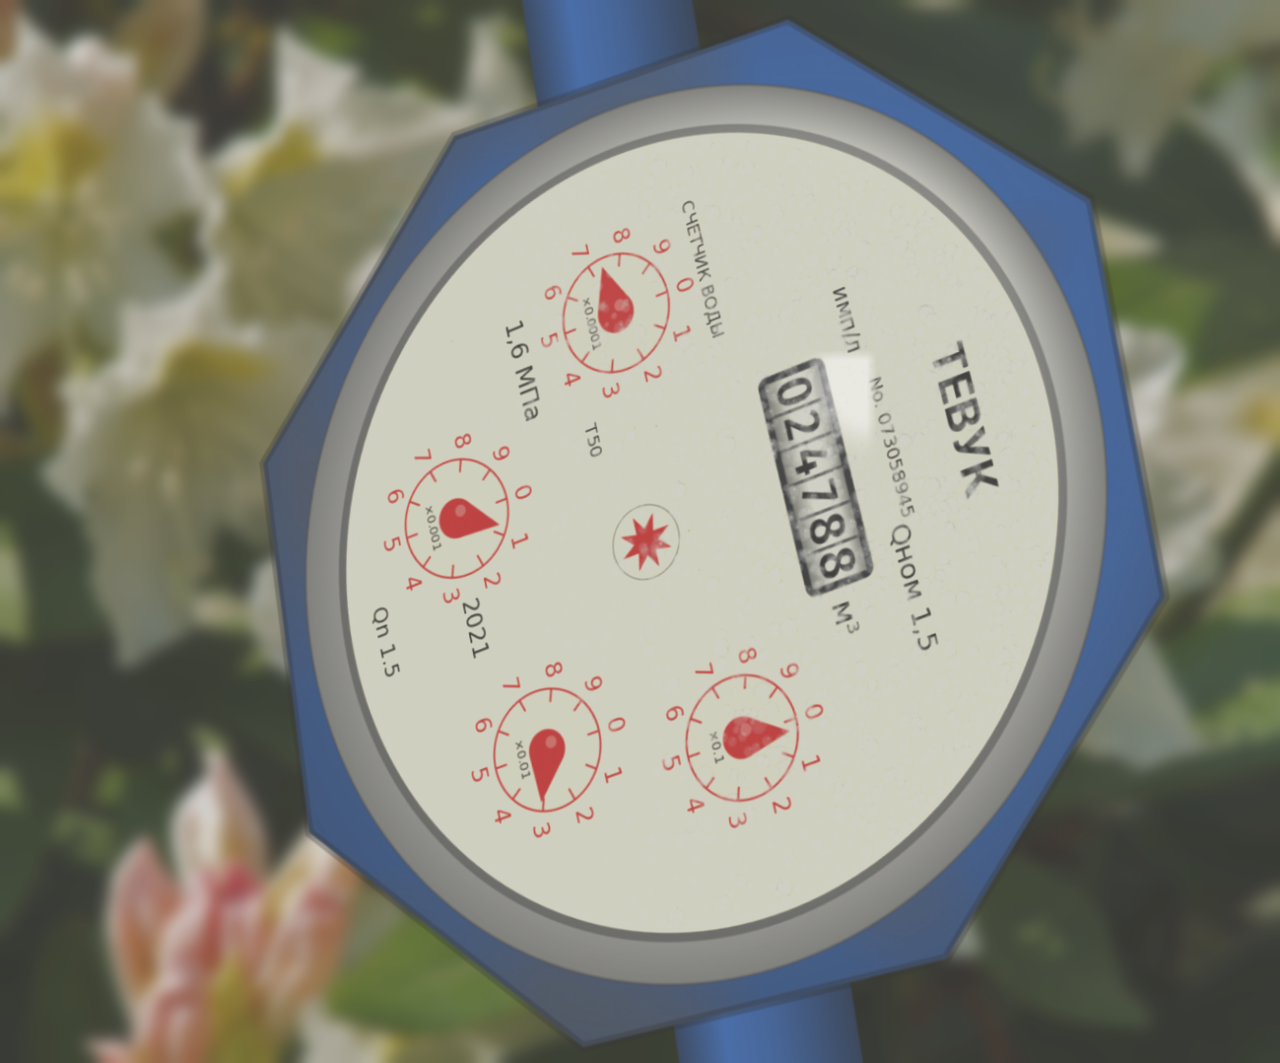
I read {"value": 24788.0307, "unit": "m³"}
